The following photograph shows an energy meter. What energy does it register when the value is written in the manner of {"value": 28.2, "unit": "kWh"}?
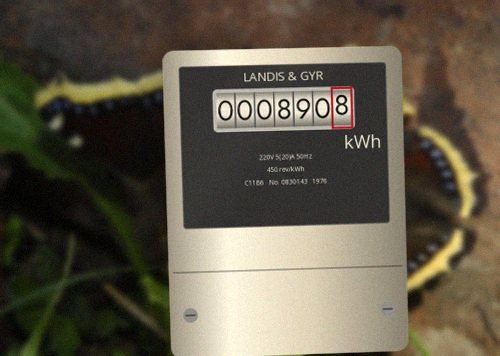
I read {"value": 890.8, "unit": "kWh"}
